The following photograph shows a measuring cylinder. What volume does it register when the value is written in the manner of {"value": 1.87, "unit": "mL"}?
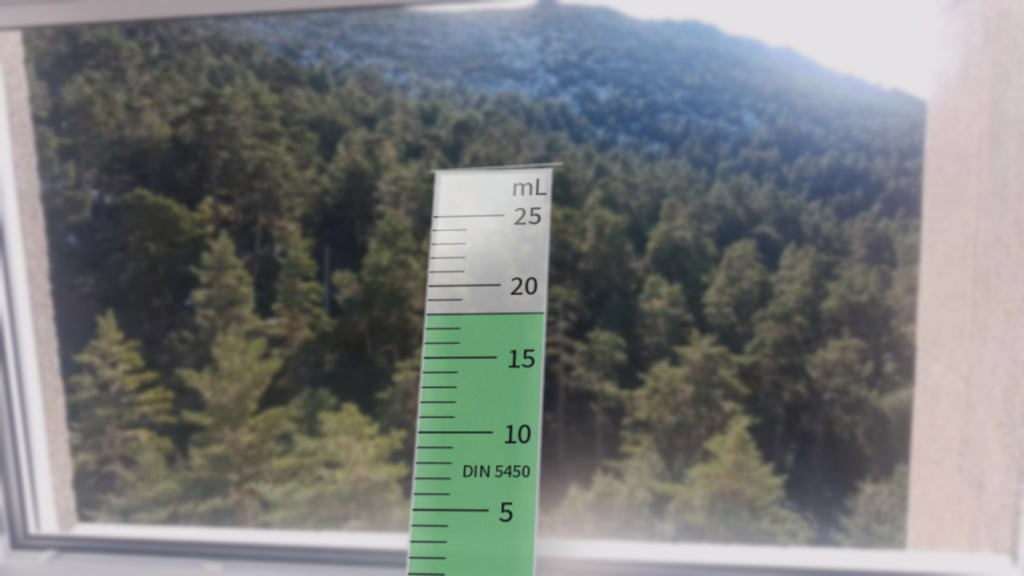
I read {"value": 18, "unit": "mL"}
